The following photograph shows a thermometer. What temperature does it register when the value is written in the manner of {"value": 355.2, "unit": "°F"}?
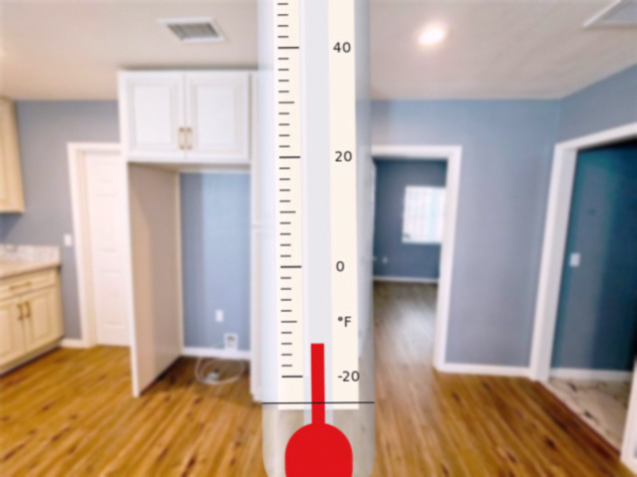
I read {"value": -14, "unit": "°F"}
